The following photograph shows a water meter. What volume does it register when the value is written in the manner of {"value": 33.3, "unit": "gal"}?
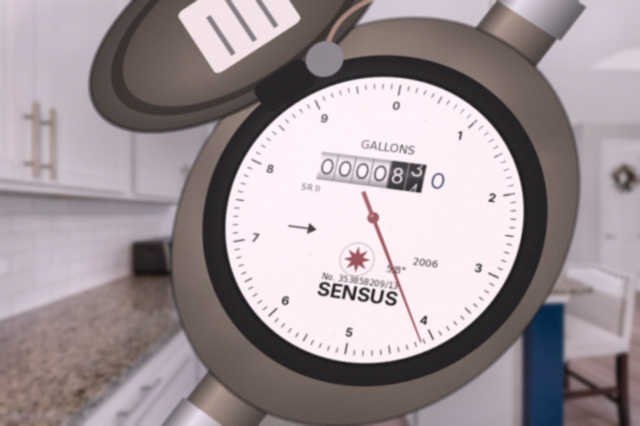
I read {"value": 834.1, "unit": "gal"}
